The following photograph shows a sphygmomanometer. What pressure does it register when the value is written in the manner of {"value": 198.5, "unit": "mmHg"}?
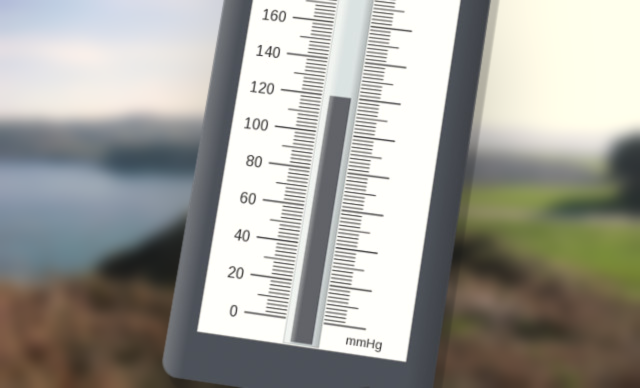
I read {"value": 120, "unit": "mmHg"}
